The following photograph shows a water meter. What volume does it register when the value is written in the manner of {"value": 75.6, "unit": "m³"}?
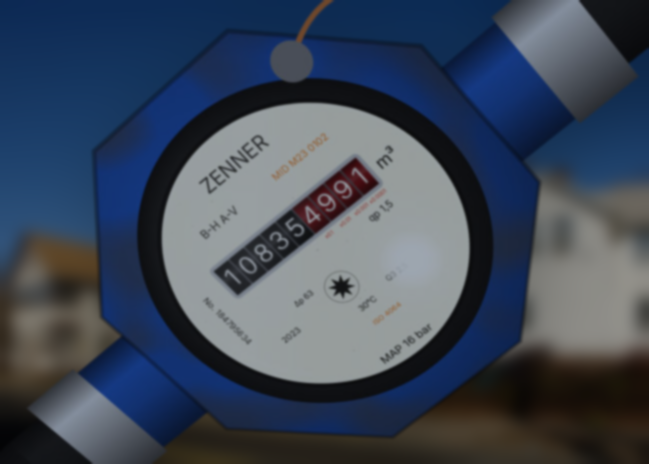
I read {"value": 10835.4991, "unit": "m³"}
